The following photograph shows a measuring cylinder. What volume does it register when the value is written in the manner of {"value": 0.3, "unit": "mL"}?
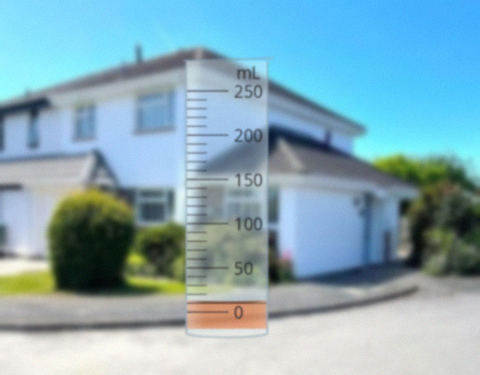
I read {"value": 10, "unit": "mL"}
